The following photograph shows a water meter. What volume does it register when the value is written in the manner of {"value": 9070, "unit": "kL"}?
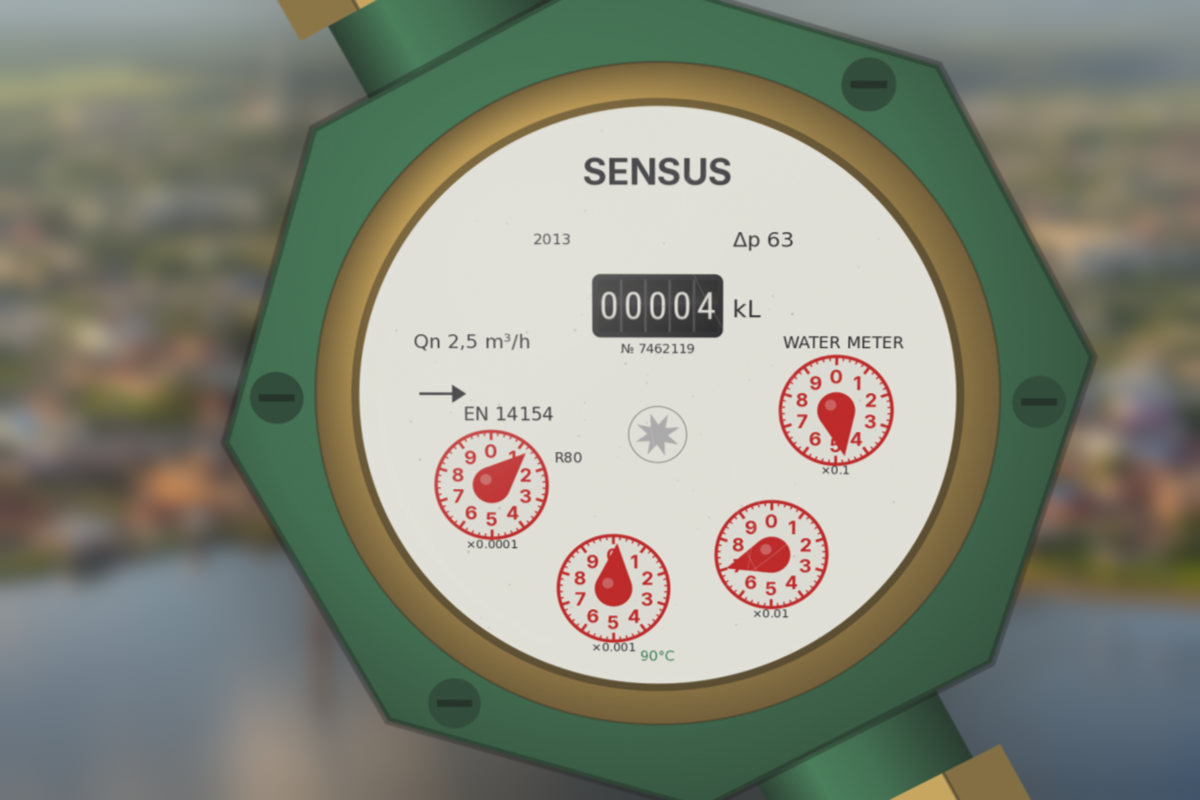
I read {"value": 4.4701, "unit": "kL"}
